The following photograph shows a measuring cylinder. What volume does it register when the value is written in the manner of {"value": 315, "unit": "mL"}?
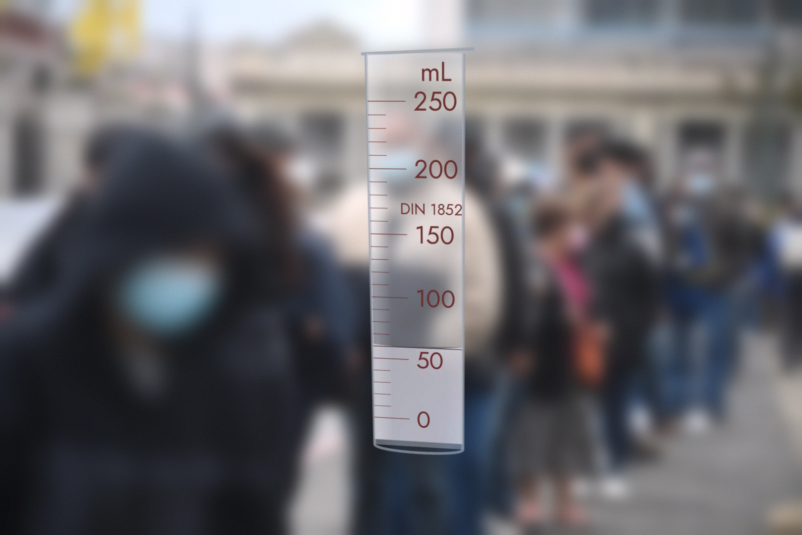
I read {"value": 60, "unit": "mL"}
